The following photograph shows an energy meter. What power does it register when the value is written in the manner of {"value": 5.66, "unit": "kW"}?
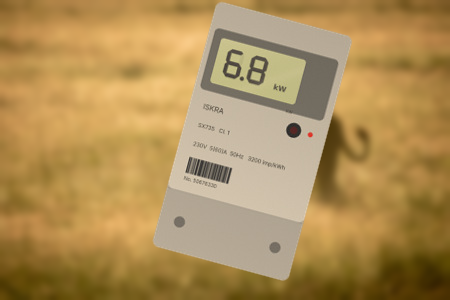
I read {"value": 6.8, "unit": "kW"}
